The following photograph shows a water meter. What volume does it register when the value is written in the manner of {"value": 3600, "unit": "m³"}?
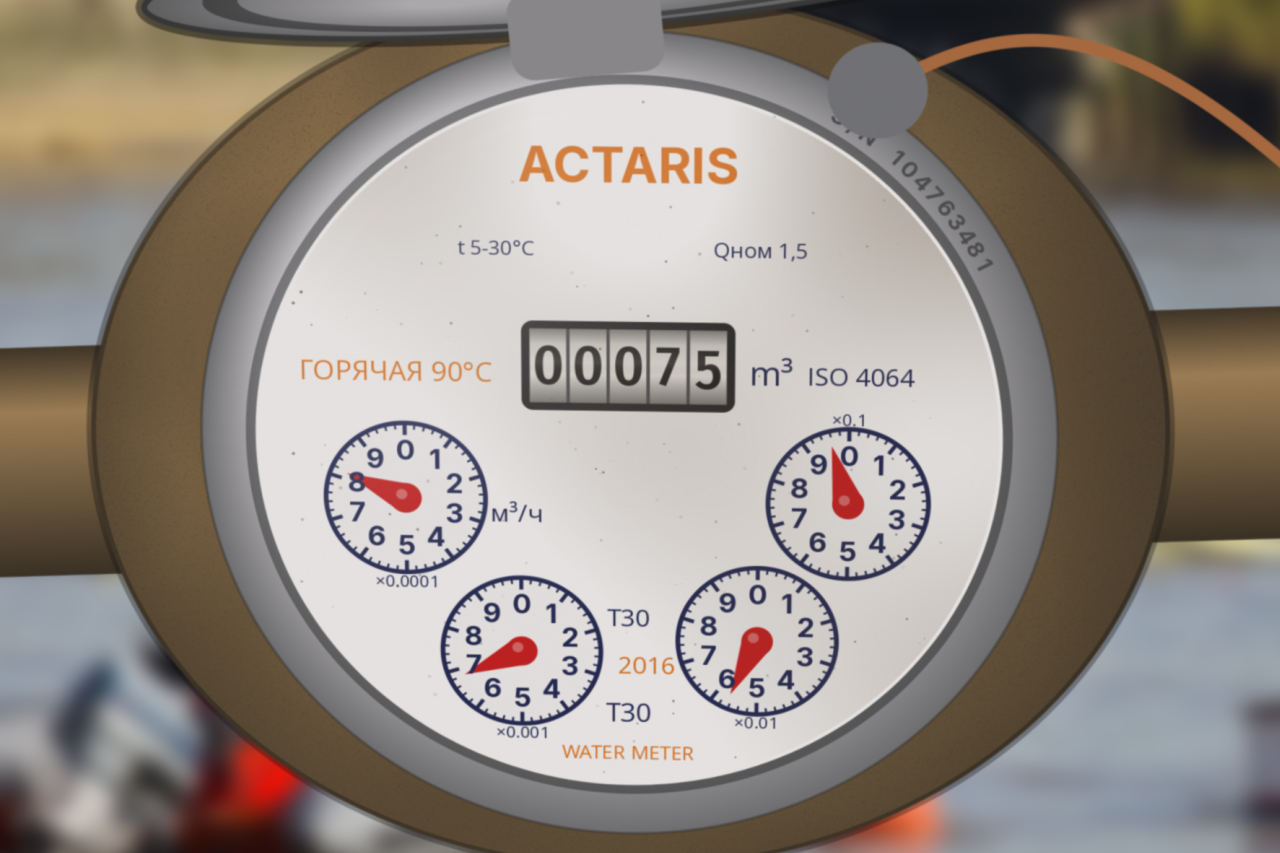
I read {"value": 74.9568, "unit": "m³"}
